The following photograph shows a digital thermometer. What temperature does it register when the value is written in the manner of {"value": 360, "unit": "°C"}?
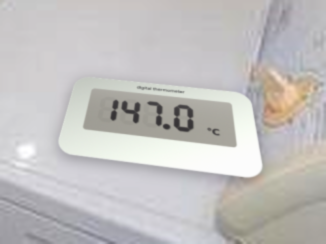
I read {"value": 147.0, "unit": "°C"}
